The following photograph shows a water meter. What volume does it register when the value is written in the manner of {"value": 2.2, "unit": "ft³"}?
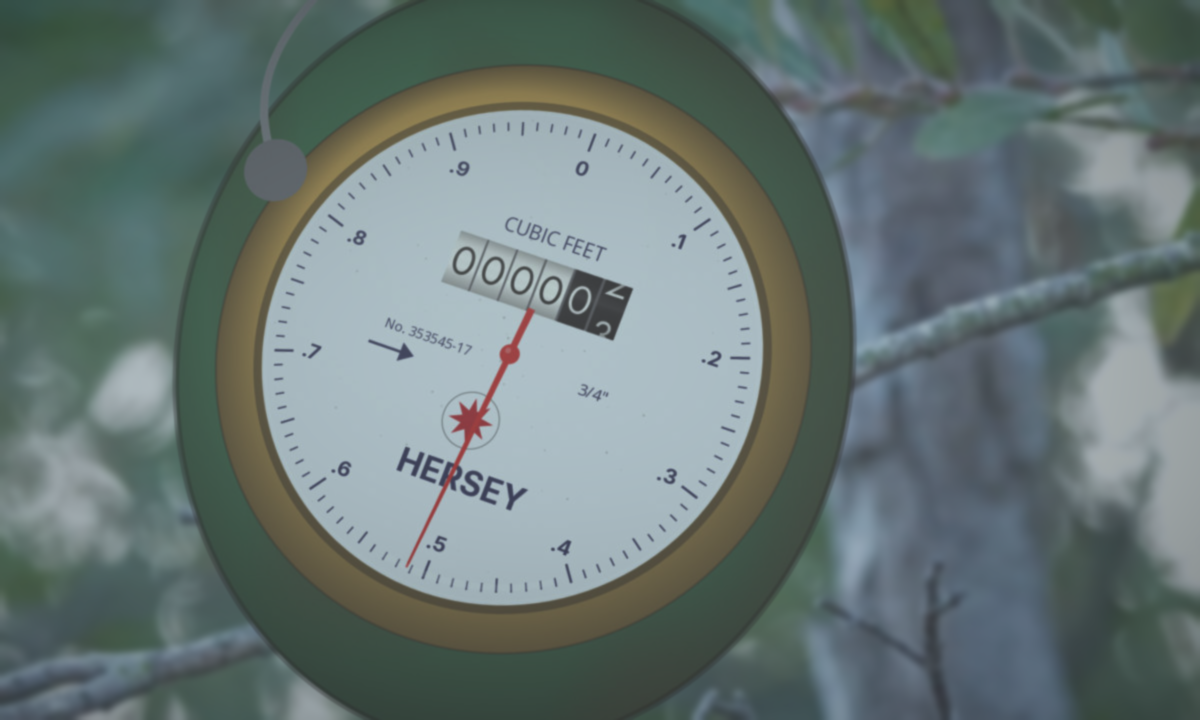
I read {"value": 2.51, "unit": "ft³"}
